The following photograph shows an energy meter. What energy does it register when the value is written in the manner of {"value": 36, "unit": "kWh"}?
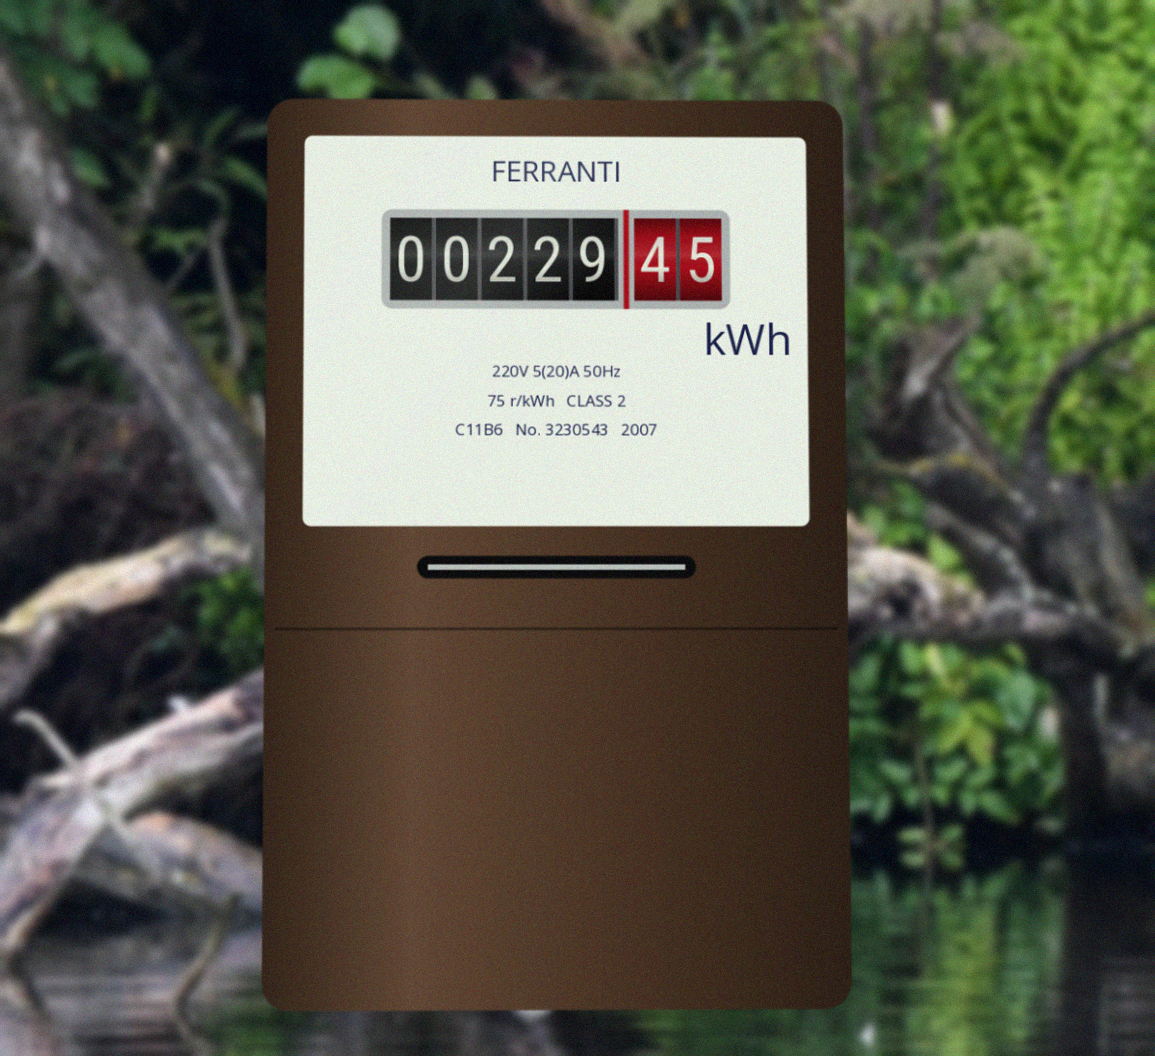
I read {"value": 229.45, "unit": "kWh"}
